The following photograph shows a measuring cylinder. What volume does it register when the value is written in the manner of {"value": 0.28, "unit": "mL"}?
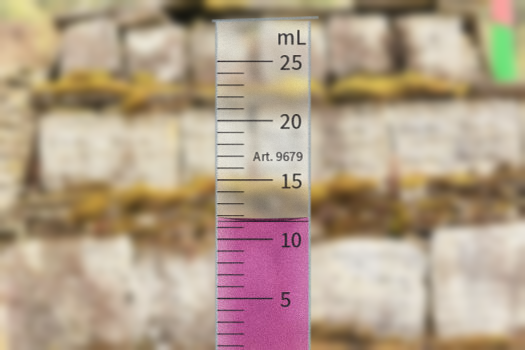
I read {"value": 11.5, "unit": "mL"}
